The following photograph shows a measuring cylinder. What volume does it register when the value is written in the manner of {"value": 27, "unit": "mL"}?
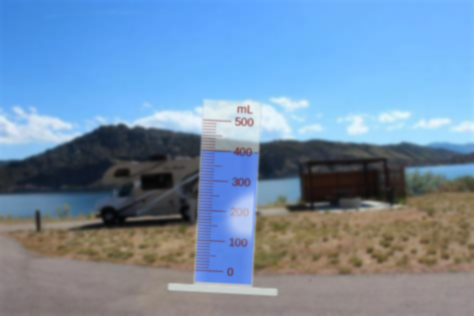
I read {"value": 400, "unit": "mL"}
